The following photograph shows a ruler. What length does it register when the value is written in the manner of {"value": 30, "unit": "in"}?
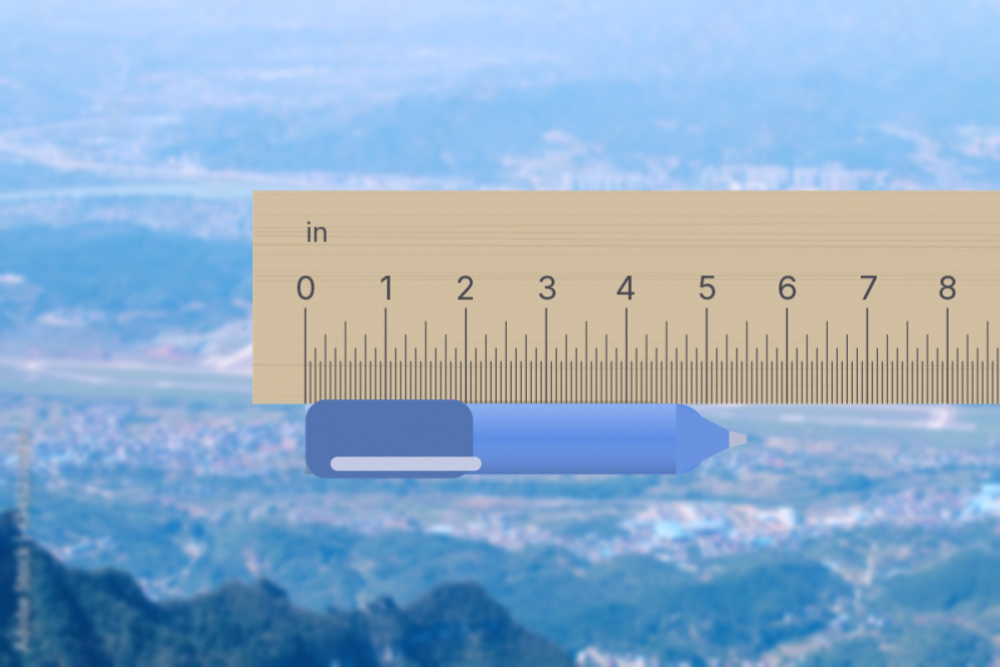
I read {"value": 5.5, "unit": "in"}
